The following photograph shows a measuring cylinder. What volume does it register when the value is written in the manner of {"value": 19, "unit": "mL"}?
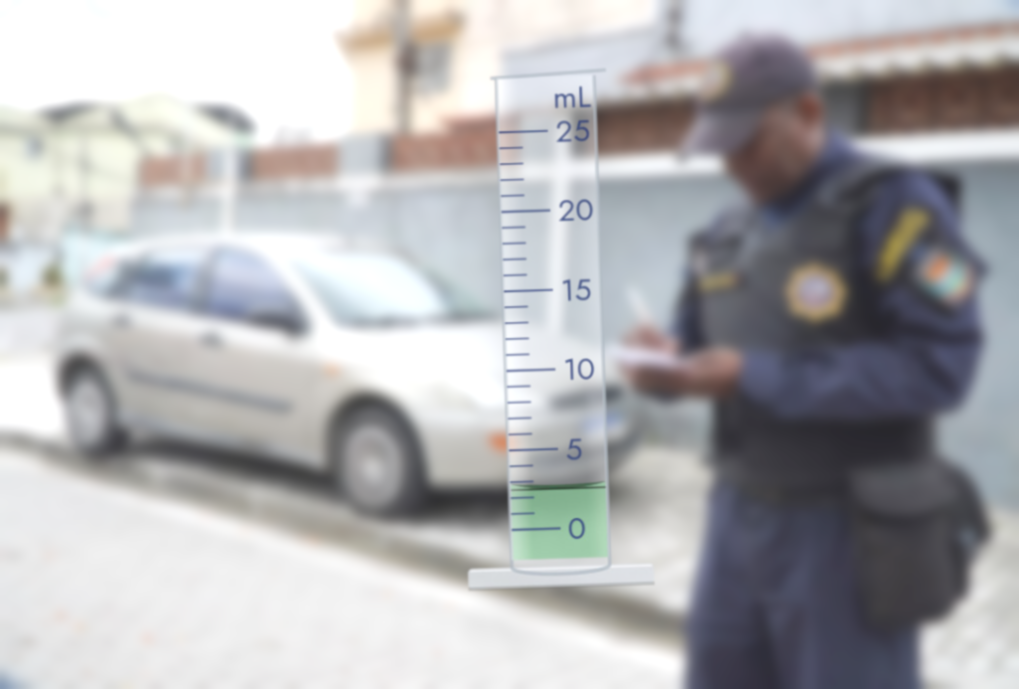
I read {"value": 2.5, "unit": "mL"}
